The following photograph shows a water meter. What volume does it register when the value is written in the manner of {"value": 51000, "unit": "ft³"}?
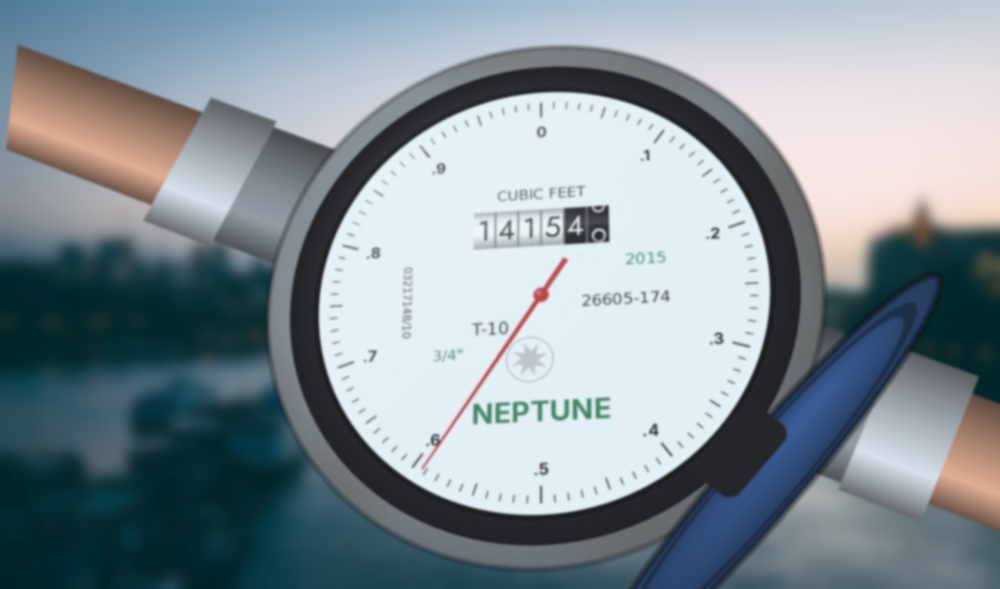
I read {"value": 141548.59, "unit": "ft³"}
